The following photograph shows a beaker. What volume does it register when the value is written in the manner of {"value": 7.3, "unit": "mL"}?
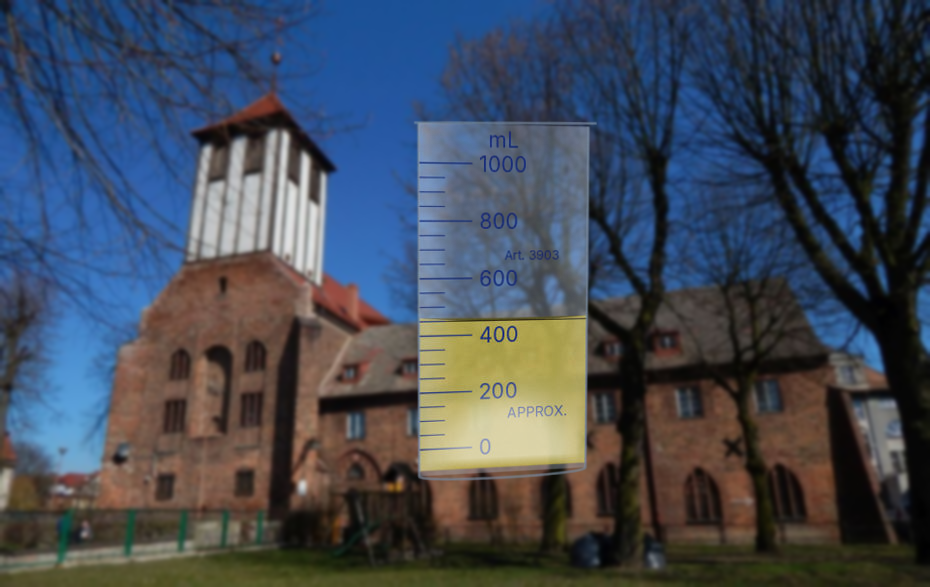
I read {"value": 450, "unit": "mL"}
